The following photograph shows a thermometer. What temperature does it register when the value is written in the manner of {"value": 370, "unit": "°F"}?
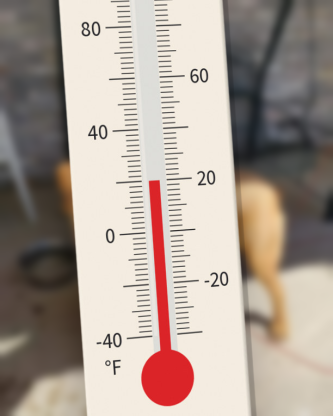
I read {"value": 20, "unit": "°F"}
